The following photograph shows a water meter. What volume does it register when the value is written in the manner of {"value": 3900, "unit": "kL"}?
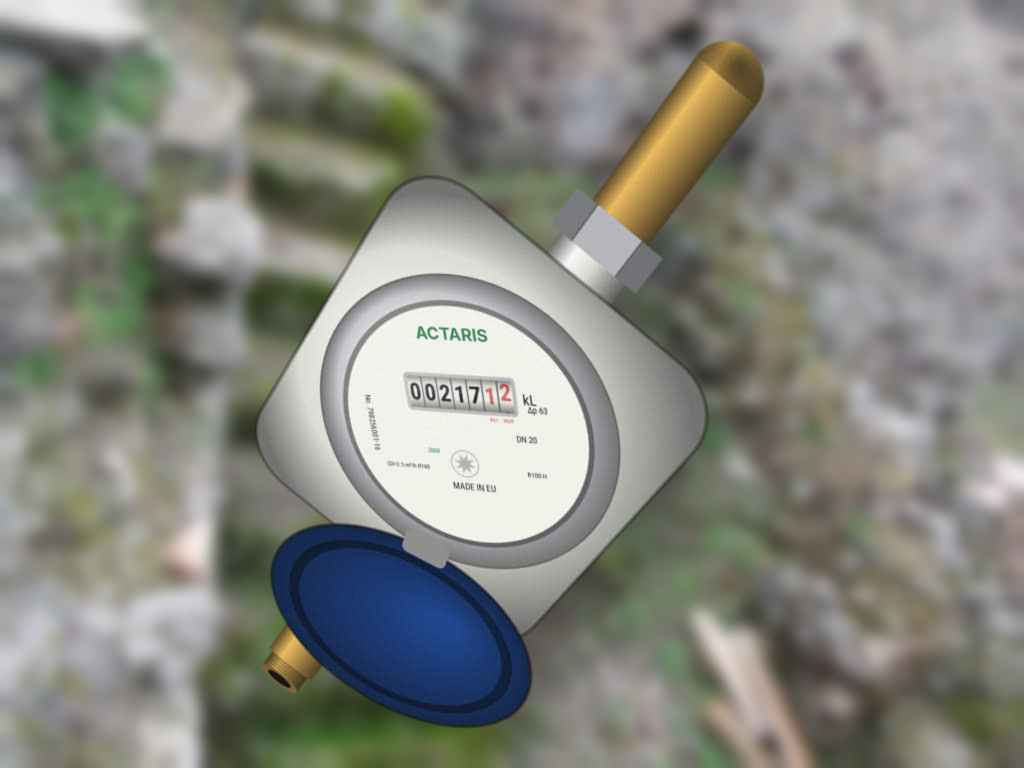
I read {"value": 217.12, "unit": "kL"}
